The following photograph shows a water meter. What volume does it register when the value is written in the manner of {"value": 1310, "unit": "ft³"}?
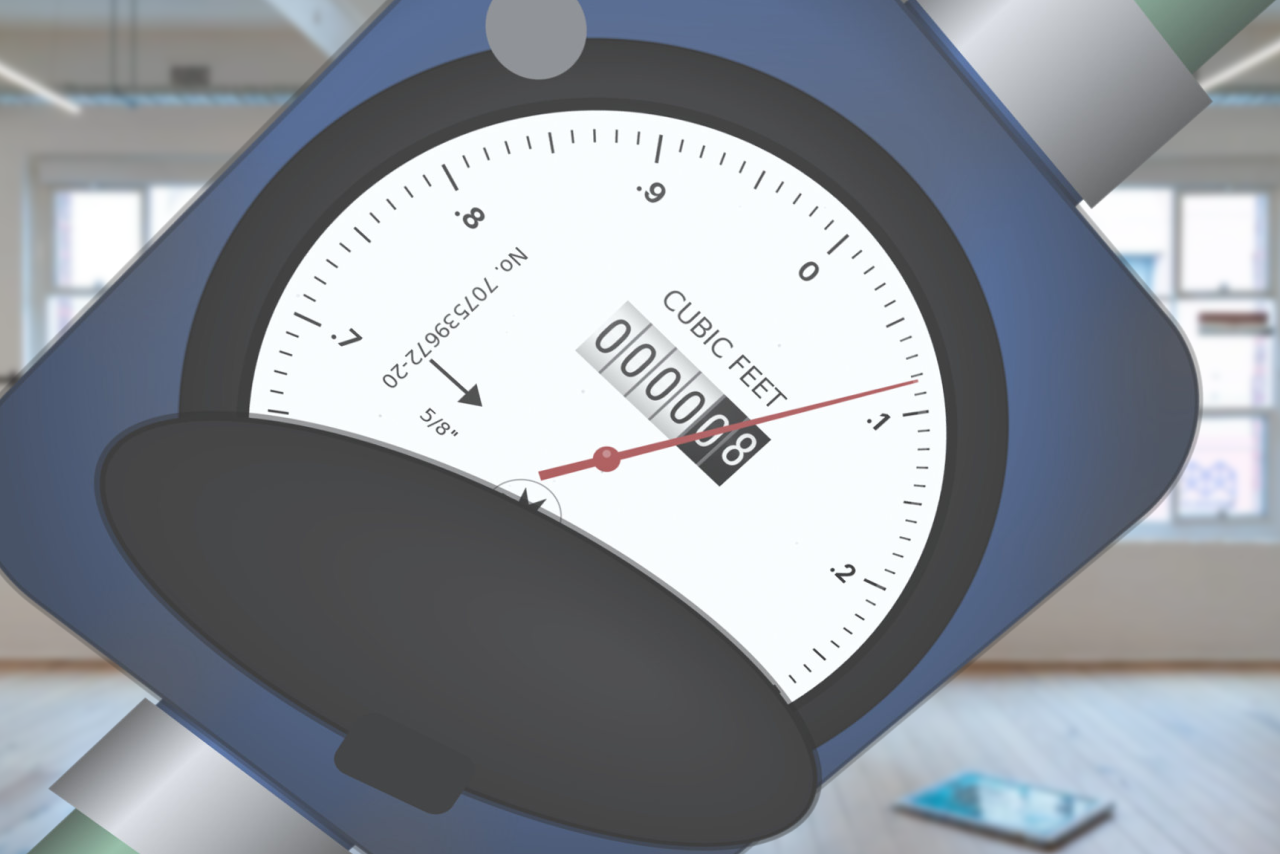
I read {"value": 8.08, "unit": "ft³"}
